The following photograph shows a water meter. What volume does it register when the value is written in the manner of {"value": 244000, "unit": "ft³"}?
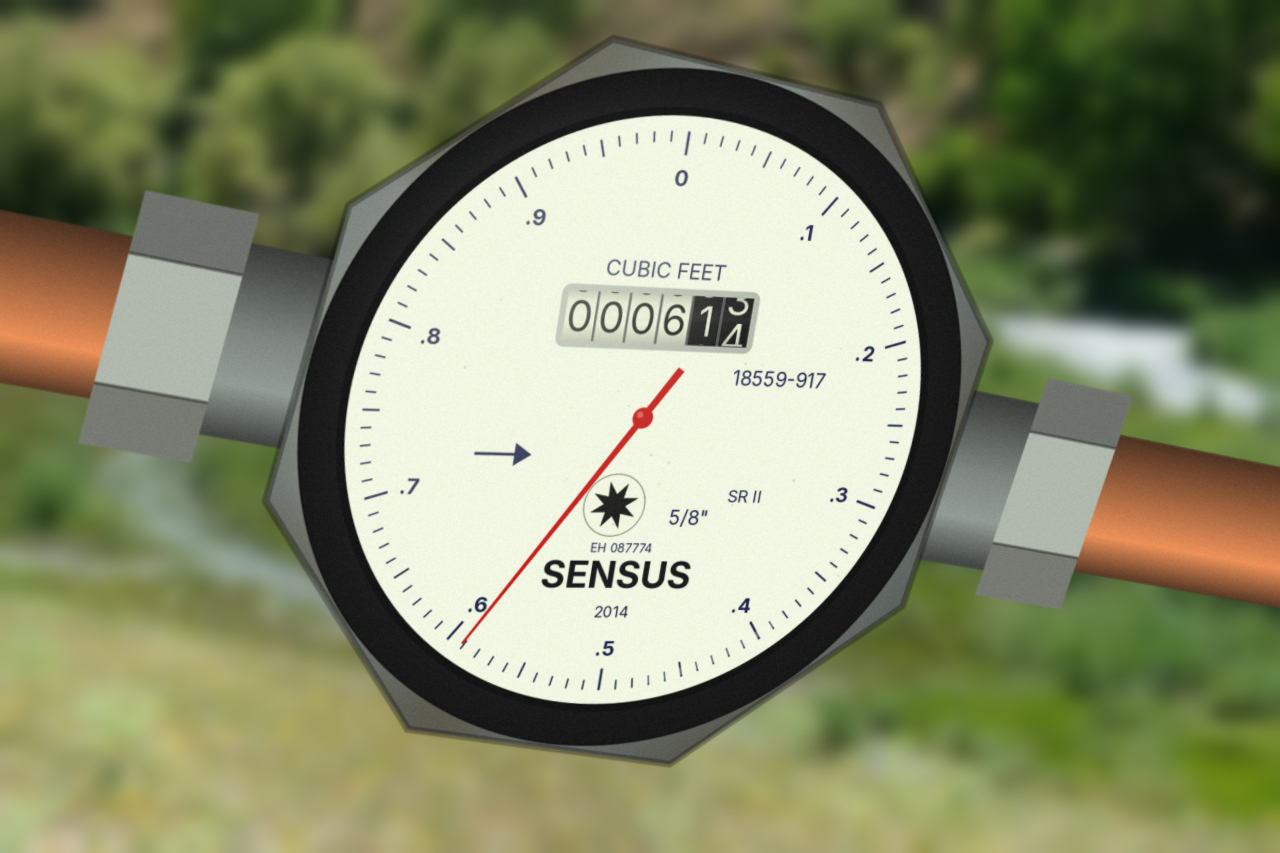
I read {"value": 613.59, "unit": "ft³"}
